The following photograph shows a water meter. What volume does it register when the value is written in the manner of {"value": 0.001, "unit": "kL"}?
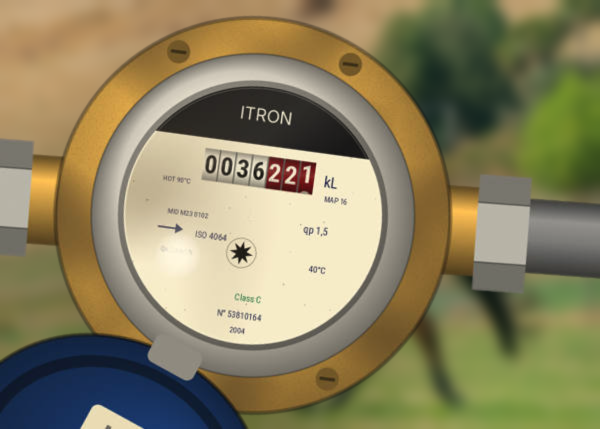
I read {"value": 36.221, "unit": "kL"}
